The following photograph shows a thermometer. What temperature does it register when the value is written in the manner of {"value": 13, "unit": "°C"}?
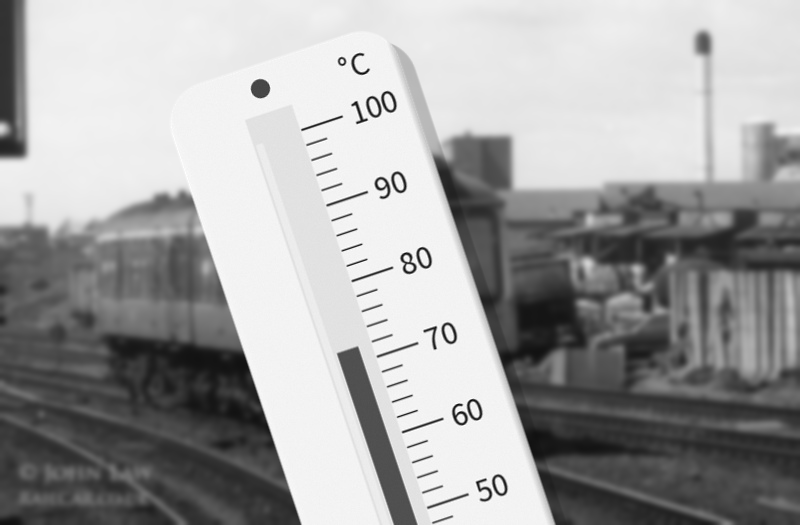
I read {"value": 72, "unit": "°C"}
